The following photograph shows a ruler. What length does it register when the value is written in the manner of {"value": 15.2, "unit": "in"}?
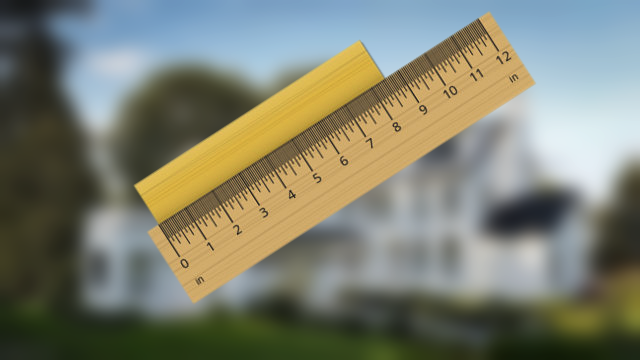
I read {"value": 8.5, "unit": "in"}
